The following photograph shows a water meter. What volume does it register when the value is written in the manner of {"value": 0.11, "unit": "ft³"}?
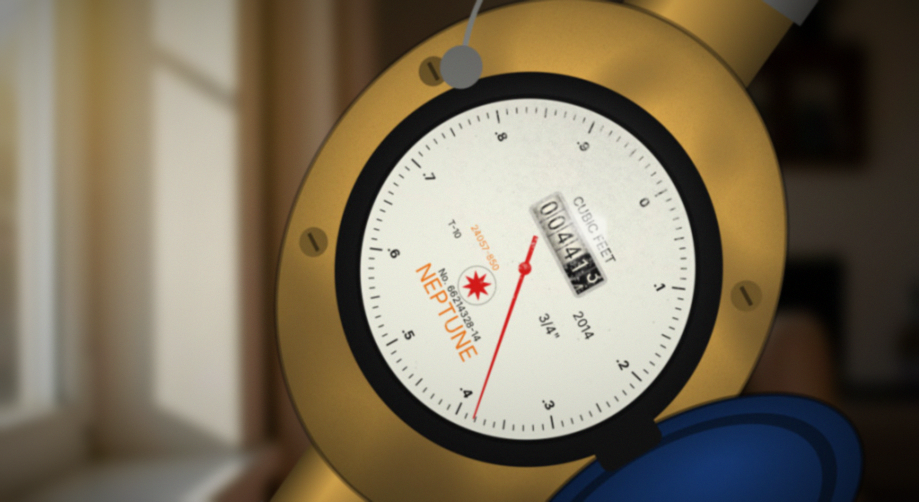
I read {"value": 4413.38, "unit": "ft³"}
